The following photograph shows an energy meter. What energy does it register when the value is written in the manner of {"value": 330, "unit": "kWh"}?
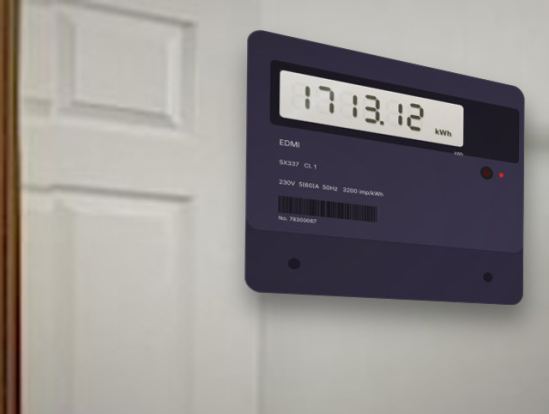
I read {"value": 1713.12, "unit": "kWh"}
